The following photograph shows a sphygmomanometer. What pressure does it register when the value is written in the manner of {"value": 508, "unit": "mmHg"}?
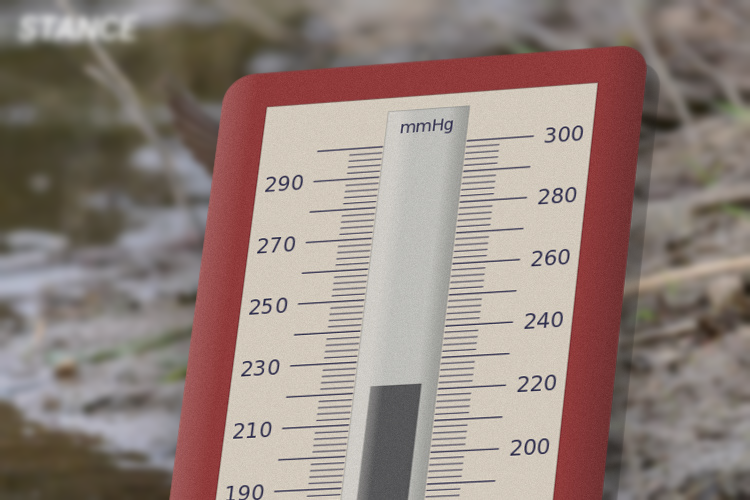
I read {"value": 222, "unit": "mmHg"}
